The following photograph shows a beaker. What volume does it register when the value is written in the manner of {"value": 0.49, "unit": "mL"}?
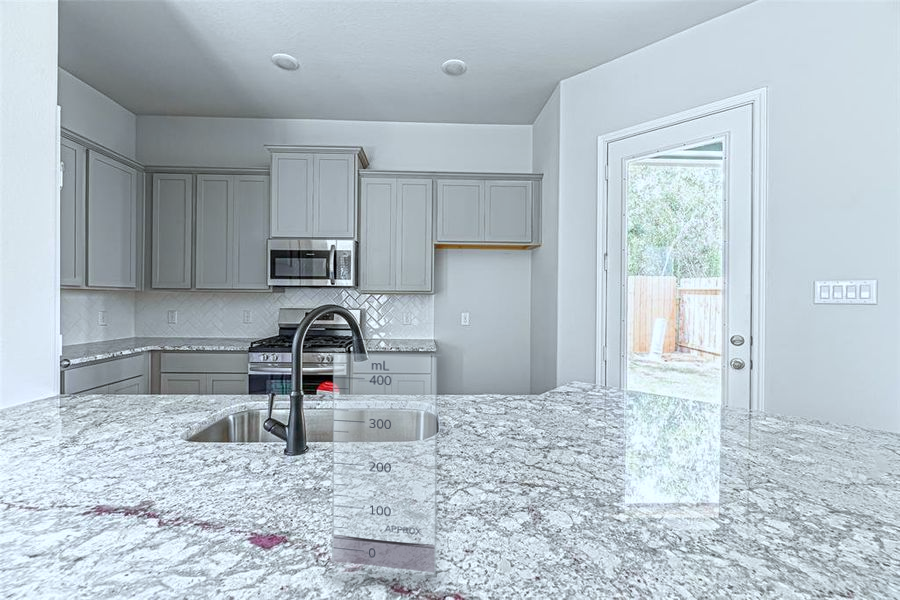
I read {"value": 25, "unit": "mL"}
